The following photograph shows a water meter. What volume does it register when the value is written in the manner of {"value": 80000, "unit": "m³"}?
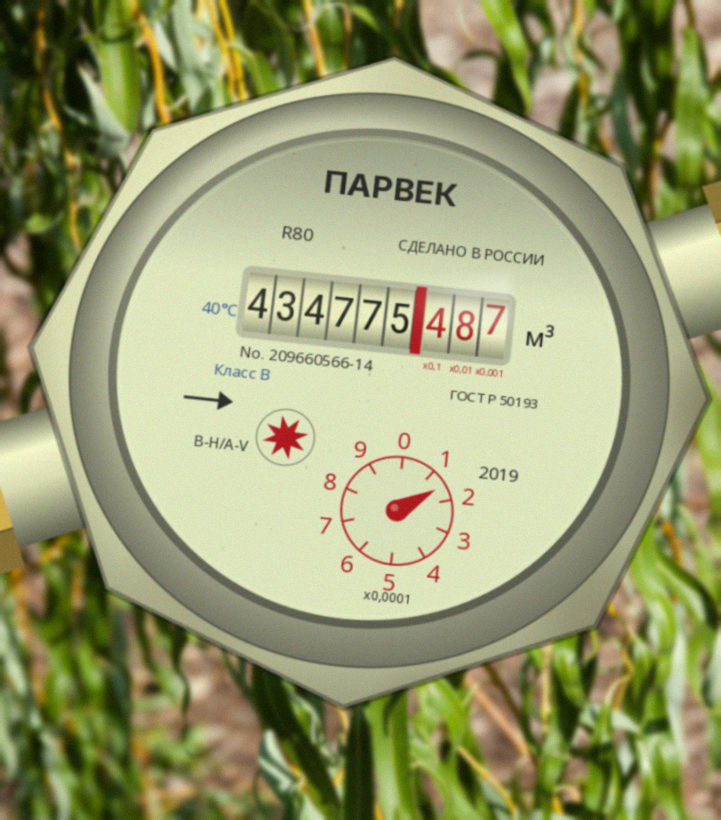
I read {"value": 434775.4871, "unit": "m³"}
